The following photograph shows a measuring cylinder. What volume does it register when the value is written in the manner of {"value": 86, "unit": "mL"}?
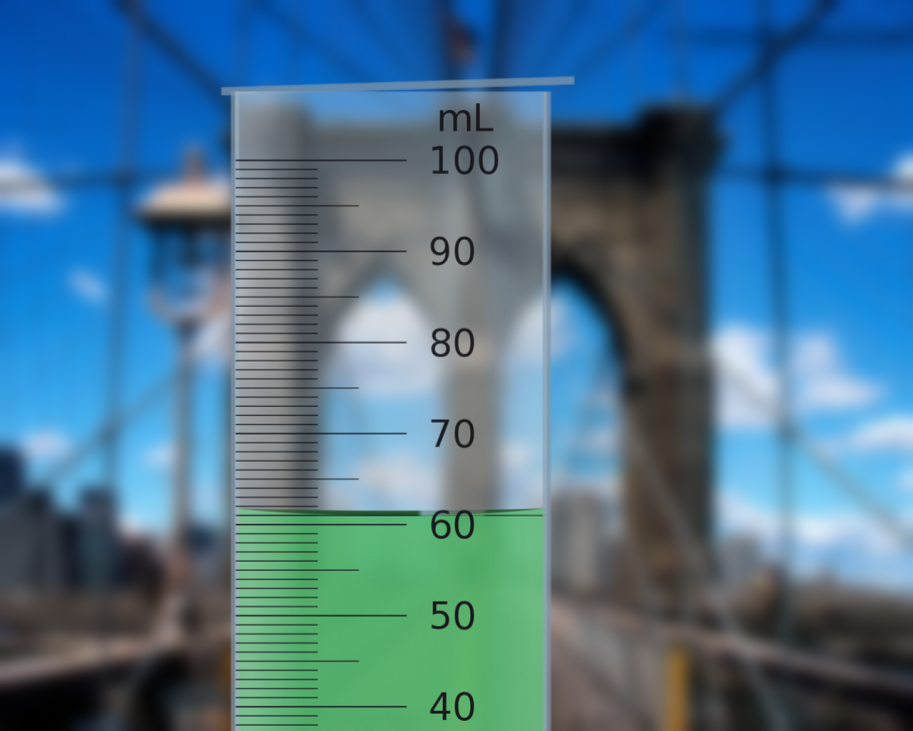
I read {"value": 61, "unit": "mL"}
